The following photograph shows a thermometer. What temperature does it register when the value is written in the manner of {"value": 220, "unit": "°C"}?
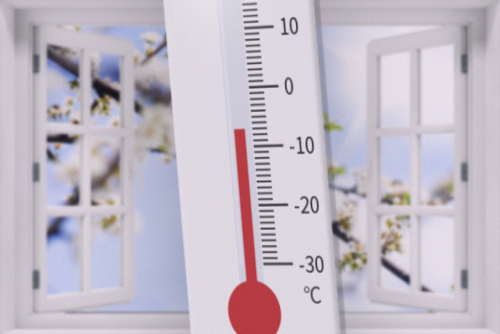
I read {"value": -7, "unit": "°C"}
